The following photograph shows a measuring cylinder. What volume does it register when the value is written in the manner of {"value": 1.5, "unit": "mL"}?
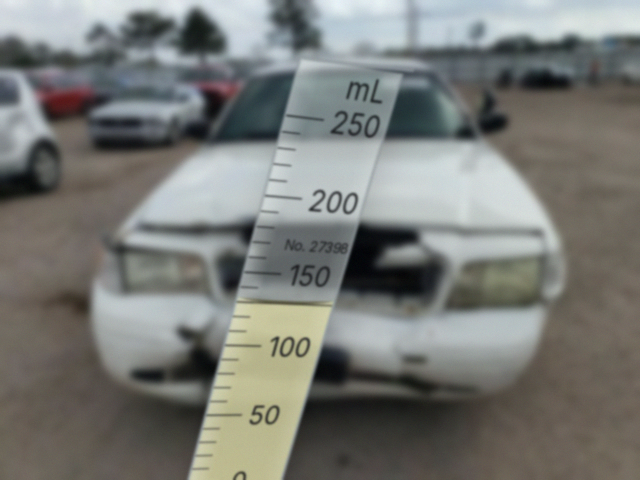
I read {"value": 130, "unit": "mL"}
